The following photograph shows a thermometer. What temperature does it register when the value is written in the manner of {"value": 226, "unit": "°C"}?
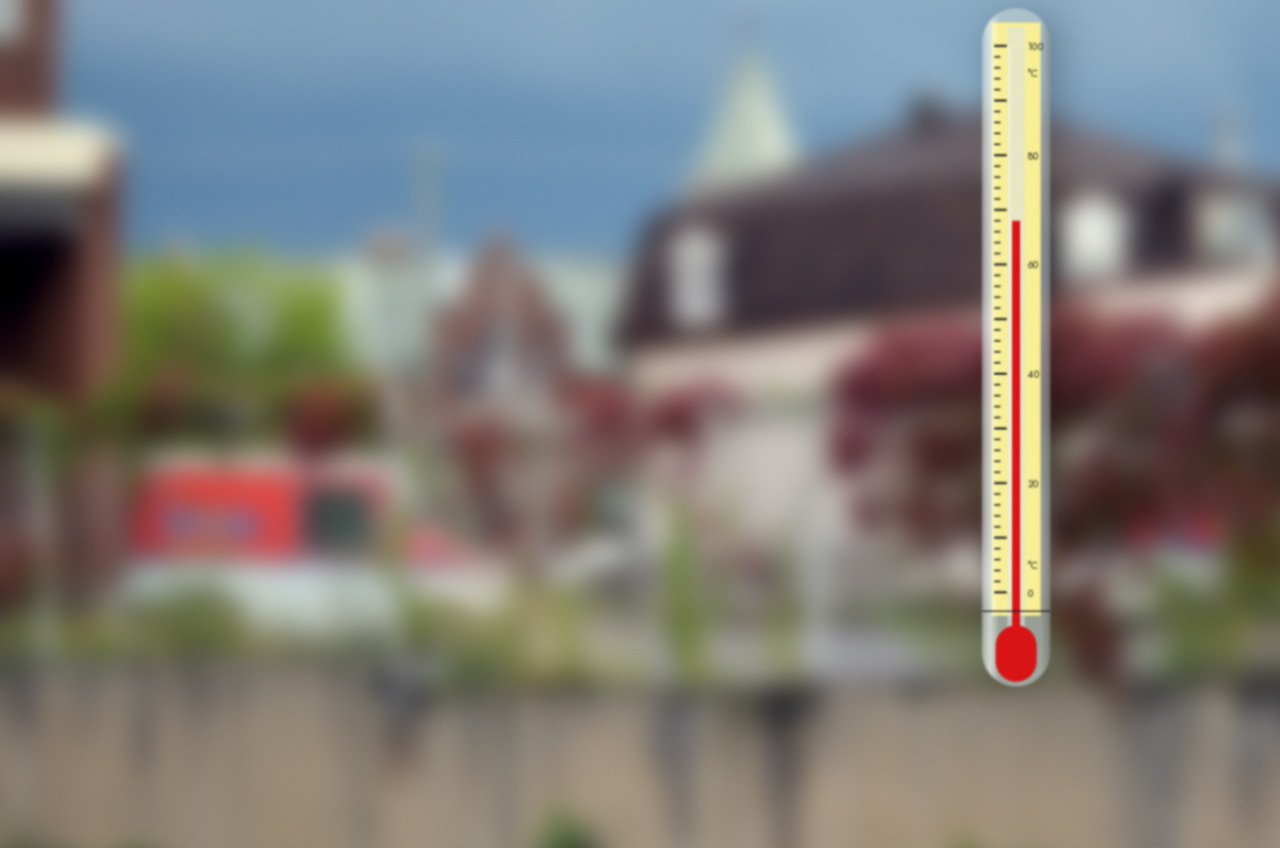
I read {"value": 68, "unit": "°C"}
